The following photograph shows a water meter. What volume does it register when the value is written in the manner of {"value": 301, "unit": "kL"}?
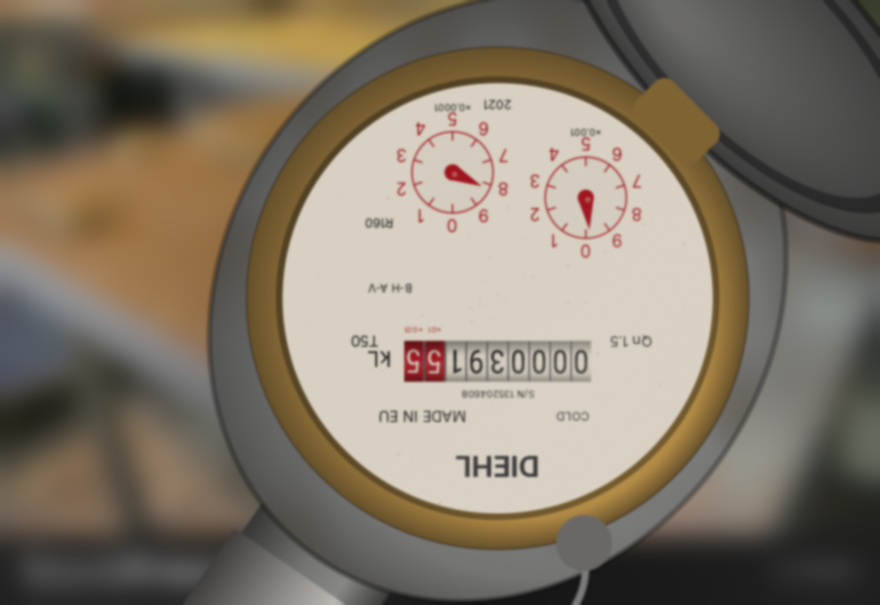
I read {"value": 391.5498, "unit": "kL"}
